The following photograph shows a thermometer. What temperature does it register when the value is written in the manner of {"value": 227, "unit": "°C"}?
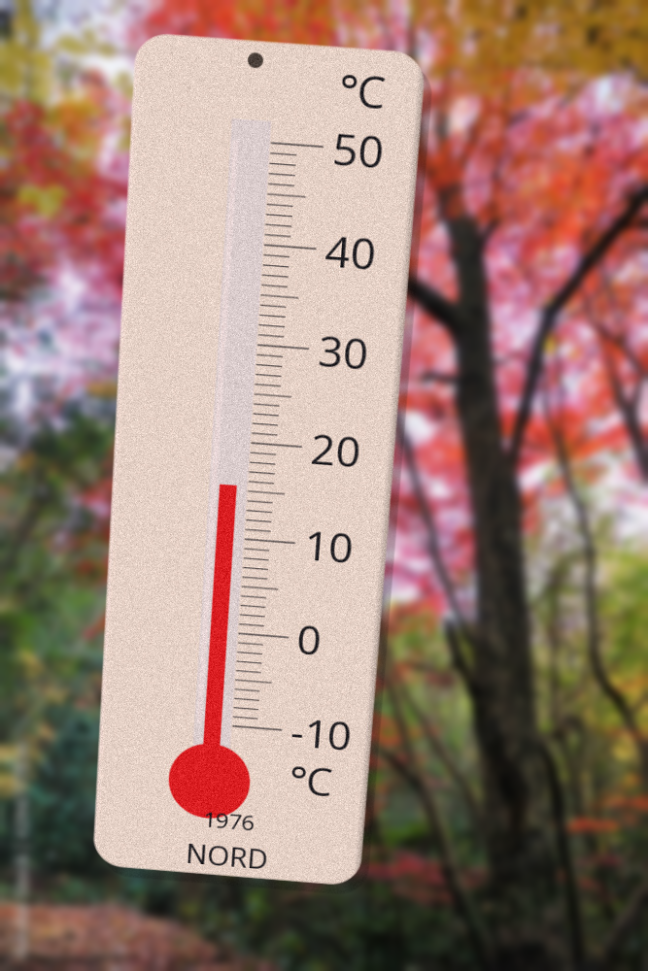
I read {"value": 15.5, "unit": "°C"}
